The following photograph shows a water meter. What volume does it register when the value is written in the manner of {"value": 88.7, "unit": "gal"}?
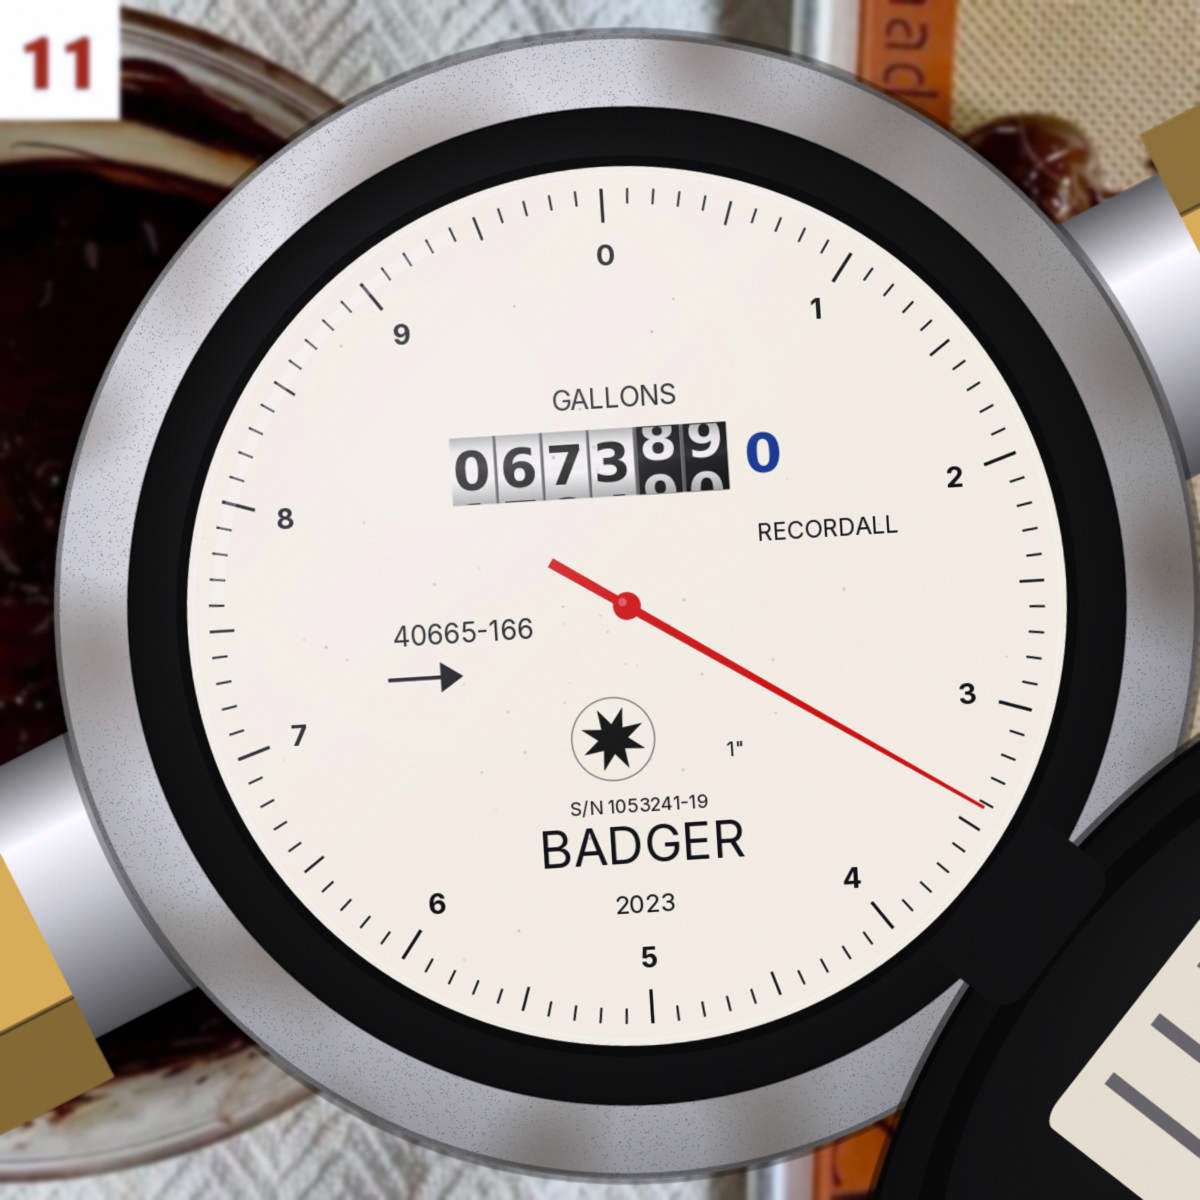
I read {"value": 673893.4, "unit": "gal"}
